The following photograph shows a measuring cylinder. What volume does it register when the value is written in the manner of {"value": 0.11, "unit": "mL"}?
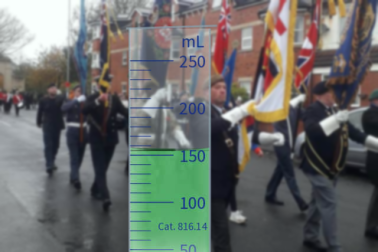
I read {"value": 155, "unit": "mL"}
